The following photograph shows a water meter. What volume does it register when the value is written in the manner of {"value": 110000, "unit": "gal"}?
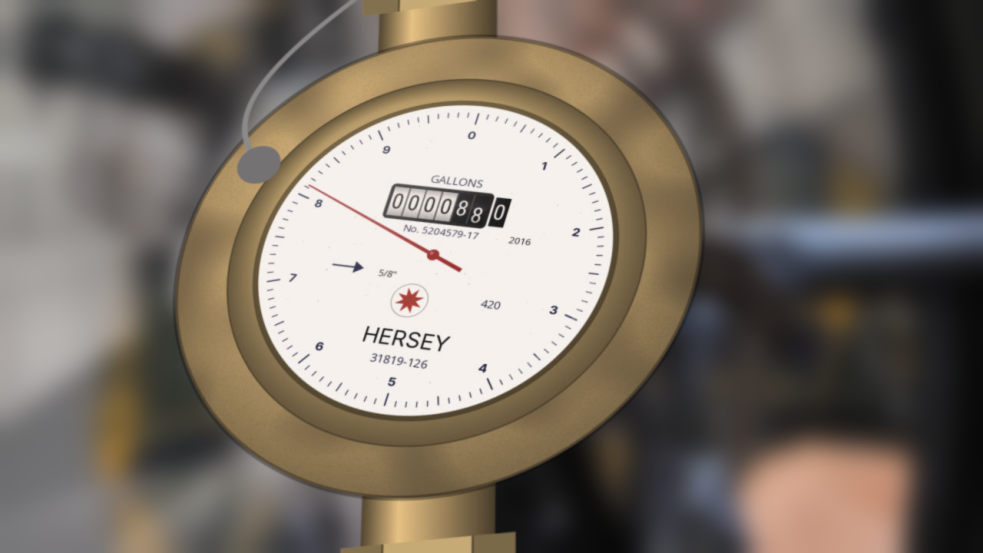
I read {"value": 878.1, "unit": "gal"}
